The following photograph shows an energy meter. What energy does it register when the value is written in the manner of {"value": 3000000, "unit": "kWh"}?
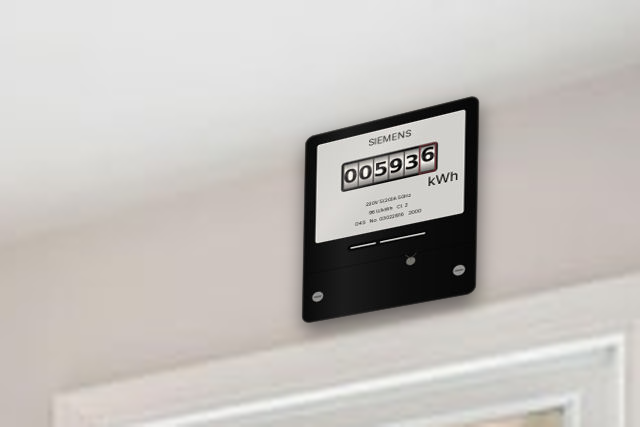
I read {"value": 593.6, "unit": "kWh"}
